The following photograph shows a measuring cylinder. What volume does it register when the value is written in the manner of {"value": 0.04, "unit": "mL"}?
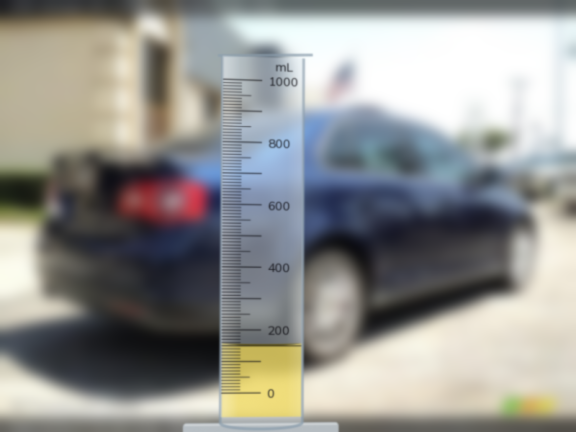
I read {"value": 150, "unit": "mL"}
